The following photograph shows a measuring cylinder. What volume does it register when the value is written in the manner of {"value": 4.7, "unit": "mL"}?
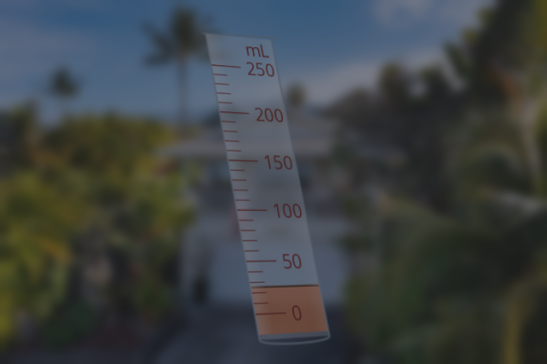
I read {"value": 25, "unit": "mL"}
